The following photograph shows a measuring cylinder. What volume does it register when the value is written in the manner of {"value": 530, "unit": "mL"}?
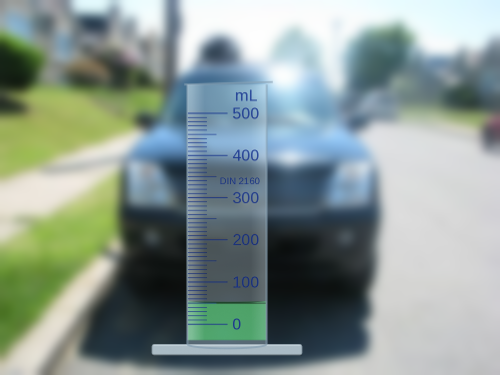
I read {"value": 50, "unit": "mL"}
